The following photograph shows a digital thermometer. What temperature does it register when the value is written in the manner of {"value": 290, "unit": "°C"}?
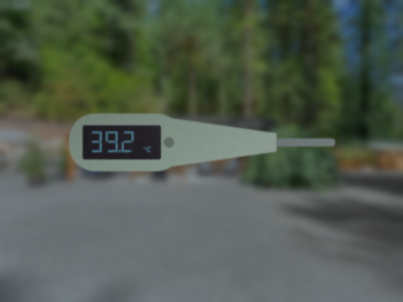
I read {"value": 39.2, "unit": "°C"}
